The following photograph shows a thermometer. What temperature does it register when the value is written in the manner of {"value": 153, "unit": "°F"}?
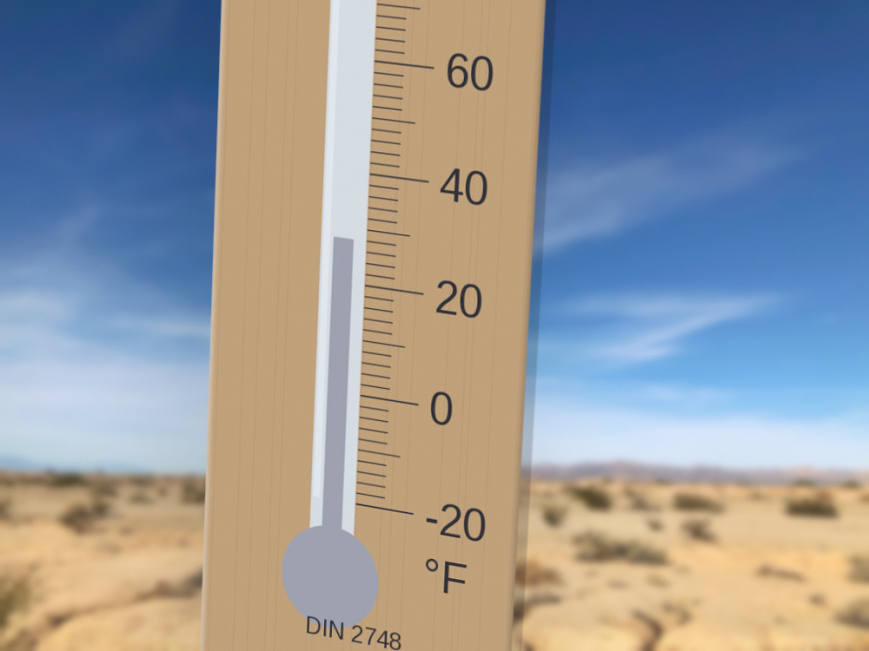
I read {"value": 28, "unit": "°F"}
